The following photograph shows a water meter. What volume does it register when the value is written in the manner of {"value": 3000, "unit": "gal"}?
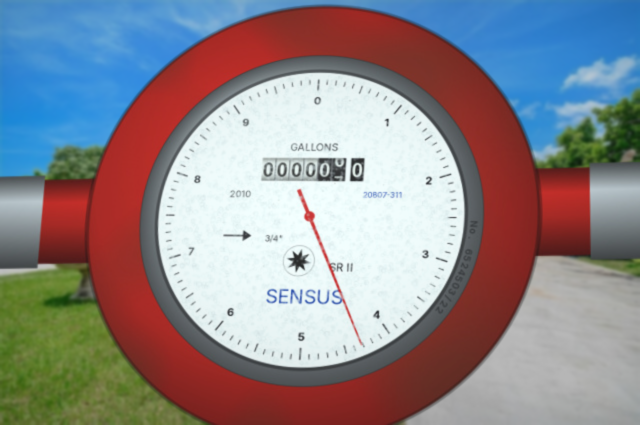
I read {"value": 64.3, "unit": "gal"}
